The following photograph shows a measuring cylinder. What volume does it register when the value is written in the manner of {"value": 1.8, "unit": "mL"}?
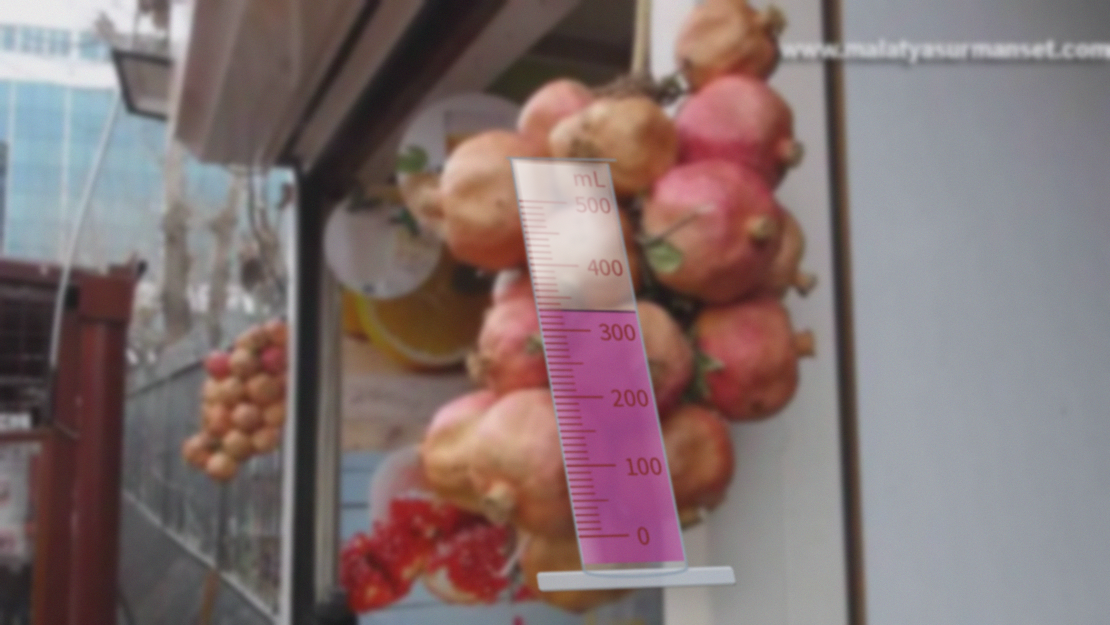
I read {"value": 330, "unit": "mL"}
